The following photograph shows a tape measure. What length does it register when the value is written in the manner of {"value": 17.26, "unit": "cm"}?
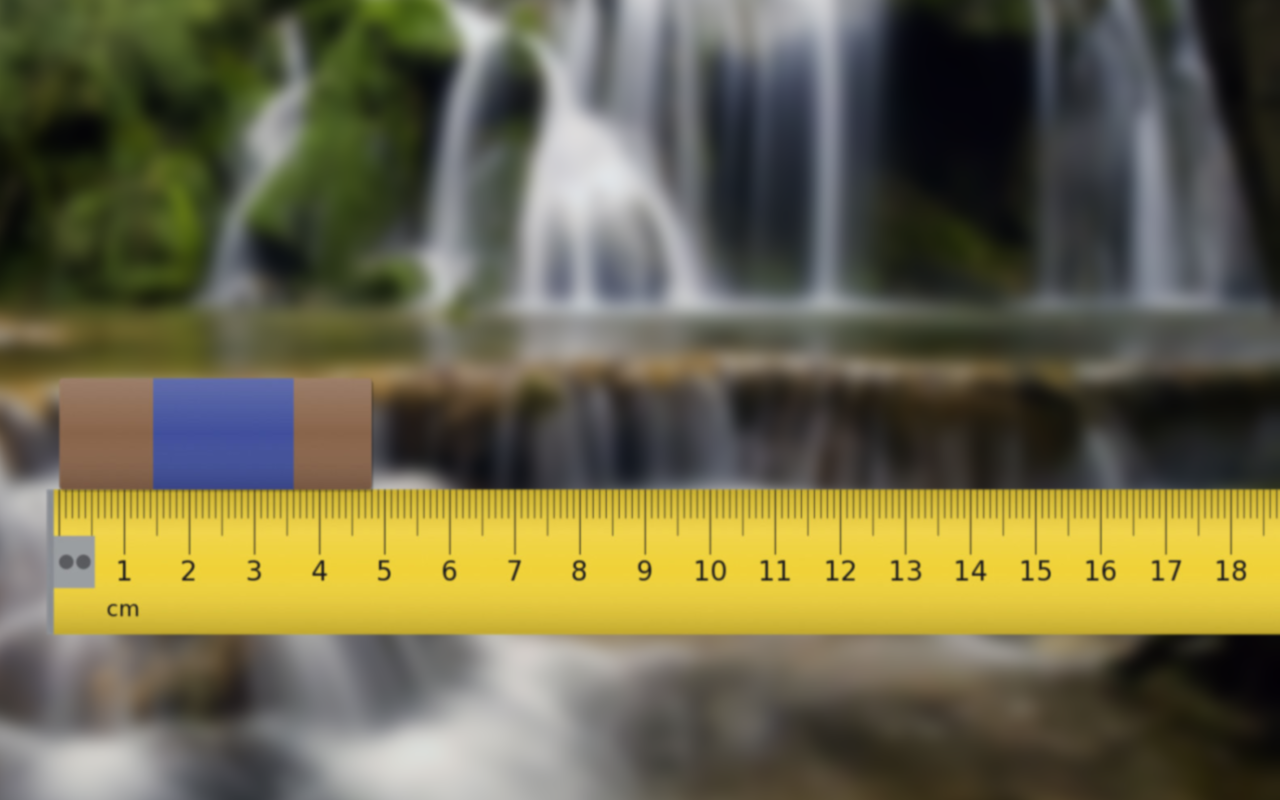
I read {"value": 4.8, "unit": "cm"}
